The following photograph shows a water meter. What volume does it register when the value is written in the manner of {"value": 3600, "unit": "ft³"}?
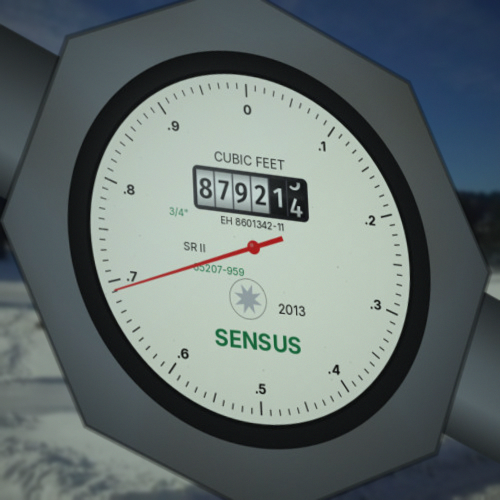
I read {"value": 879213.69, "unit": "ft³"}
